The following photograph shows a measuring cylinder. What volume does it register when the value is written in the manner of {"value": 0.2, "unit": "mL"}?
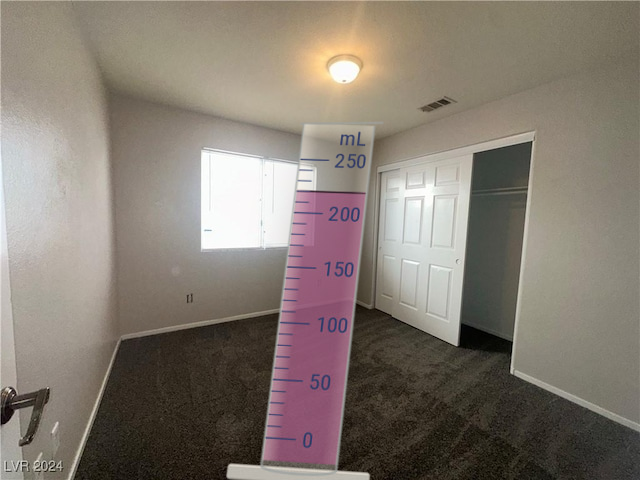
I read {"value": 220, "unit": "mL"}
